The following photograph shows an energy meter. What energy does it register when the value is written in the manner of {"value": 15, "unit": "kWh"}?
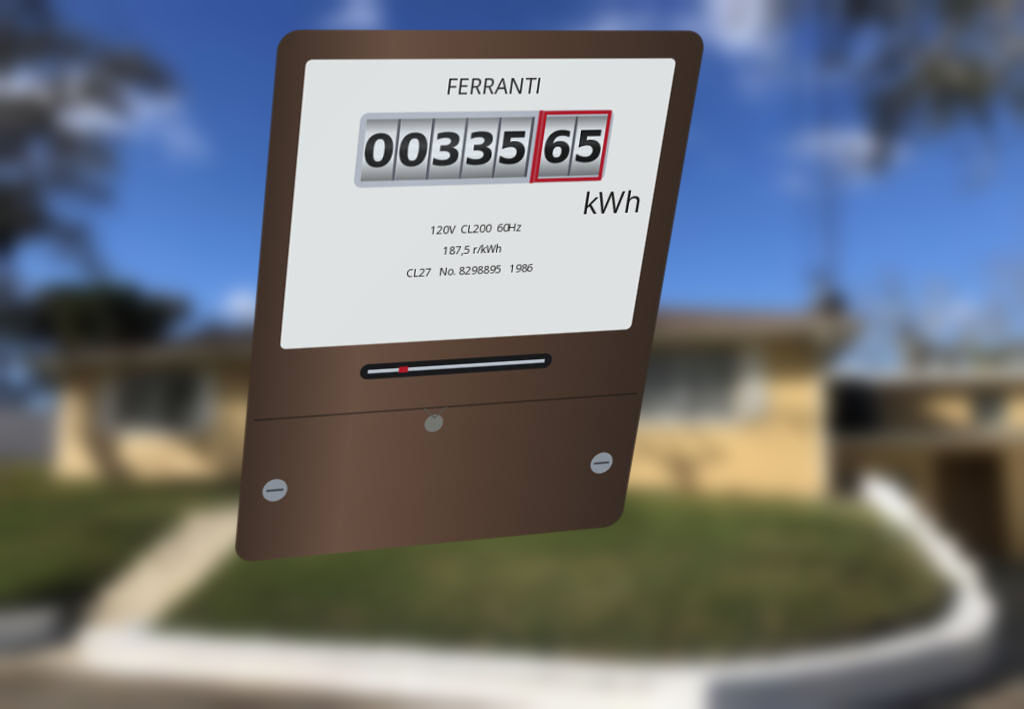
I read {"value": 335.65, "unit": "kWh"}
